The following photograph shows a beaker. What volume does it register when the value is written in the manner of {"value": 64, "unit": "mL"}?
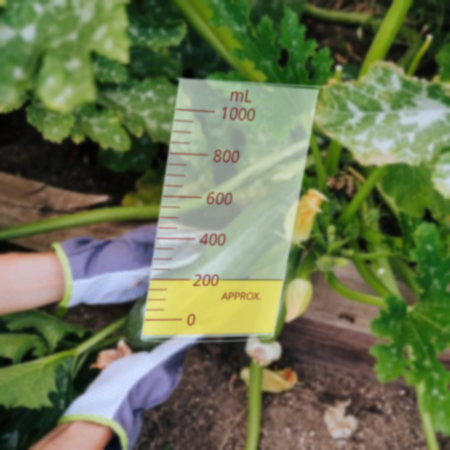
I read {"value": 200, "unit": "mL"}
